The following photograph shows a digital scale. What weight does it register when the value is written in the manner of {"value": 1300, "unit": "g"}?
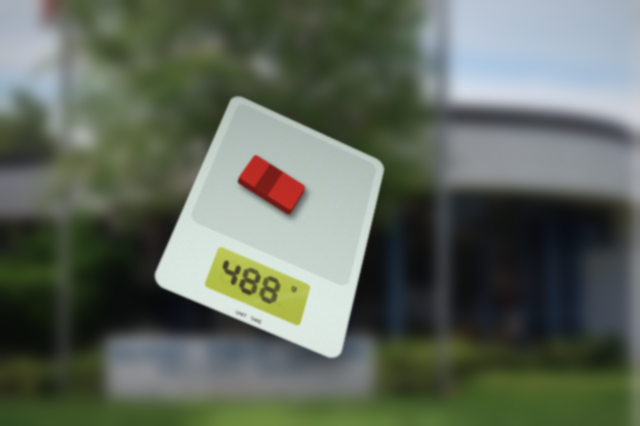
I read {"value": 488, "unit": "g"}
